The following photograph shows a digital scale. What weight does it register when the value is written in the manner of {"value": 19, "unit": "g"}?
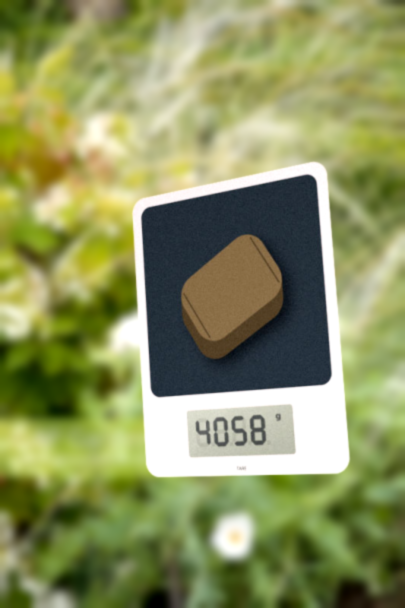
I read {"value": 4058, "unit": "g"}
